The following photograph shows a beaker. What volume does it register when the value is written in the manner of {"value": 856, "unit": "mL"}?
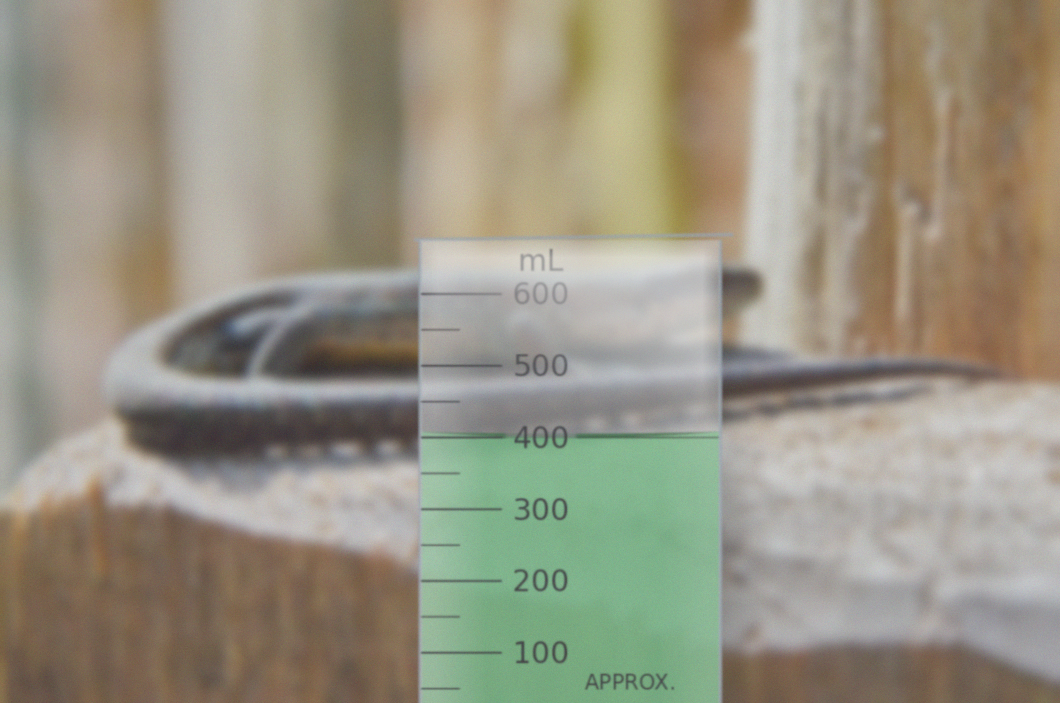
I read {"value": 400, "unit": "mL"}
